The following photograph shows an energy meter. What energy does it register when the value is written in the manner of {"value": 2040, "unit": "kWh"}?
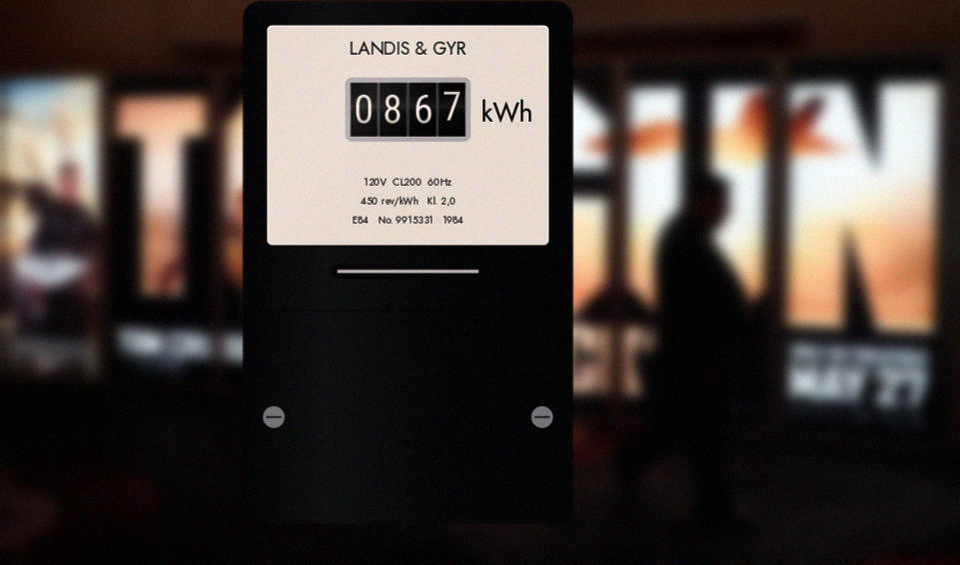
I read {"value": 867, "unit": "kWh"}
